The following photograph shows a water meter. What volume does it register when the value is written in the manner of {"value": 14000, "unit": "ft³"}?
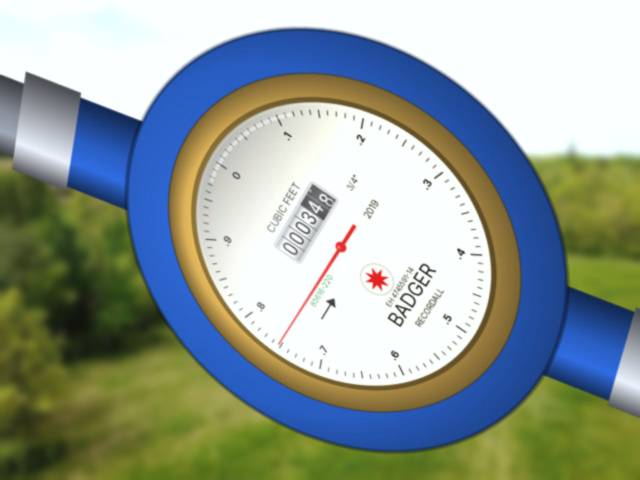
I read {"value": 347.75, "unit": "ft³"}
